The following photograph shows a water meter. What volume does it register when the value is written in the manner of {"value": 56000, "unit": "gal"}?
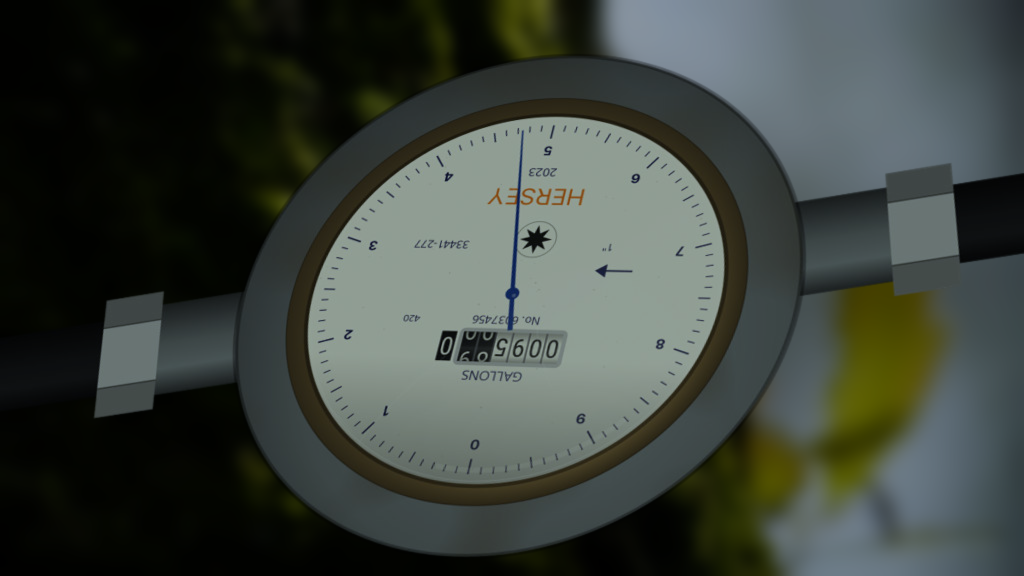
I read {"value": 95894.7, "unit": "gal"}
